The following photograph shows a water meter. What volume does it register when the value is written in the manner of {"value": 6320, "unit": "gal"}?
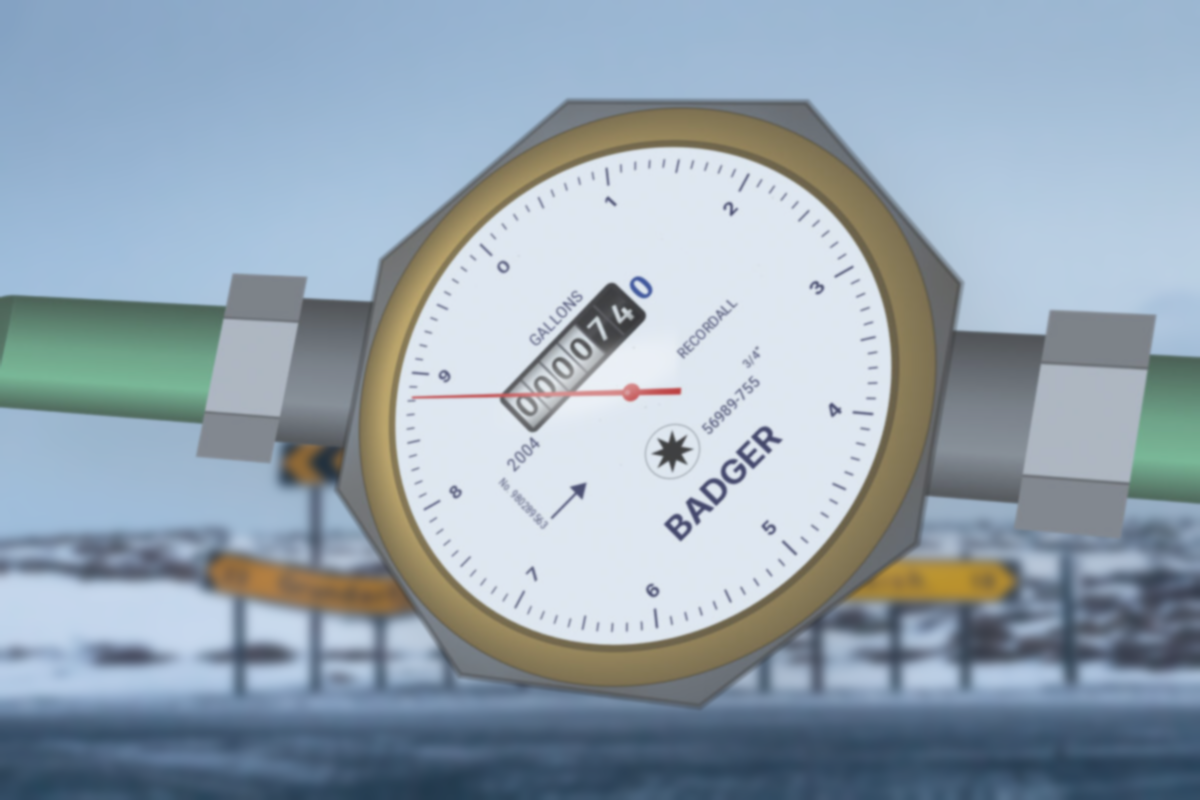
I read {"value": 738.8, "unit": "gal"}
